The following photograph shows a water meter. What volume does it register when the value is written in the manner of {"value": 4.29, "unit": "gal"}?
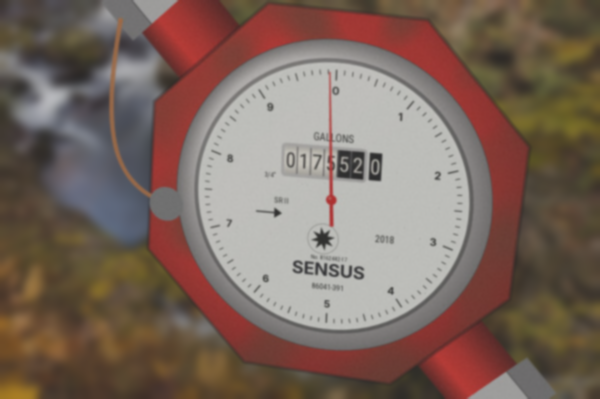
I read {"value": 175519.9, "unit": "gal"}
